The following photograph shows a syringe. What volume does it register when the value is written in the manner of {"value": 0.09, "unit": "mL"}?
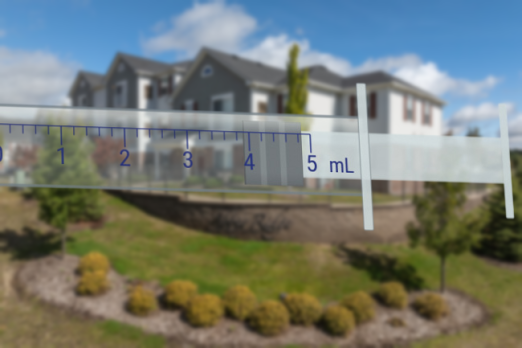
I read {"value": 3.9, "unit": "mL"}
